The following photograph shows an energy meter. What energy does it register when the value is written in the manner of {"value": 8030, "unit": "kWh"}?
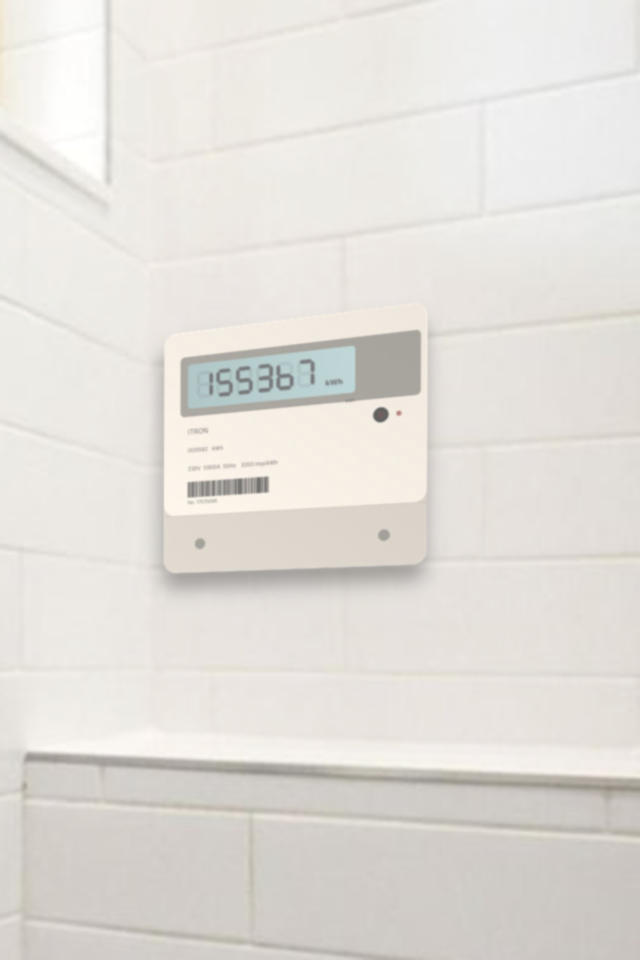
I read {"value": 155367, "unit": "kWh"}
